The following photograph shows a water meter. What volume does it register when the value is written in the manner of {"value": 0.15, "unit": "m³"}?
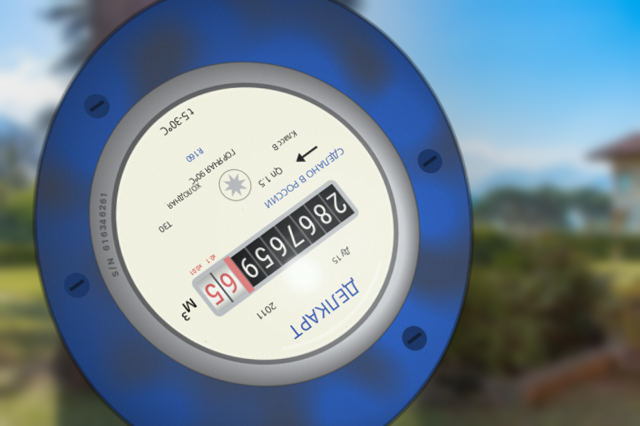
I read {"value": 2867659.65, "unit": "m³"}
